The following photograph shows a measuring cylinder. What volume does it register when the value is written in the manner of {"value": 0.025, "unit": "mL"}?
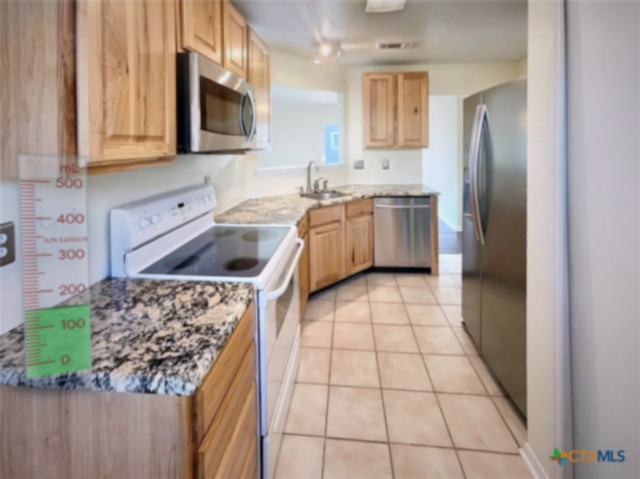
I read {"value": 150, "unit": "mL"}
